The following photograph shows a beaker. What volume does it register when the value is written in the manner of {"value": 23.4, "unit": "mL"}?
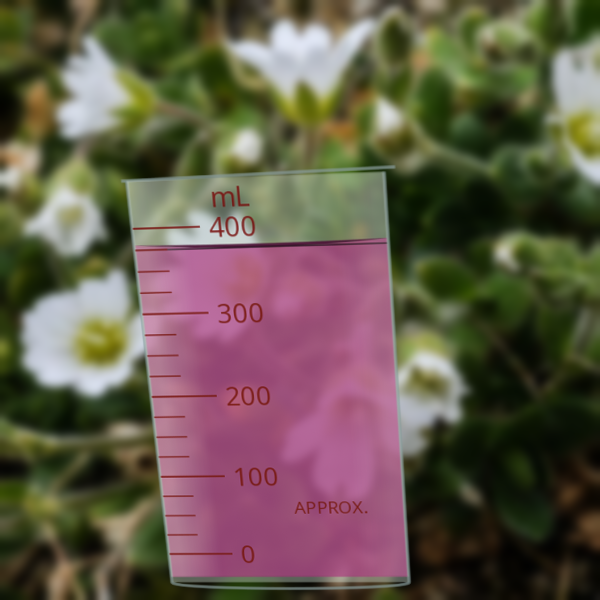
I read {"value": 375, "unit": "mL"}
